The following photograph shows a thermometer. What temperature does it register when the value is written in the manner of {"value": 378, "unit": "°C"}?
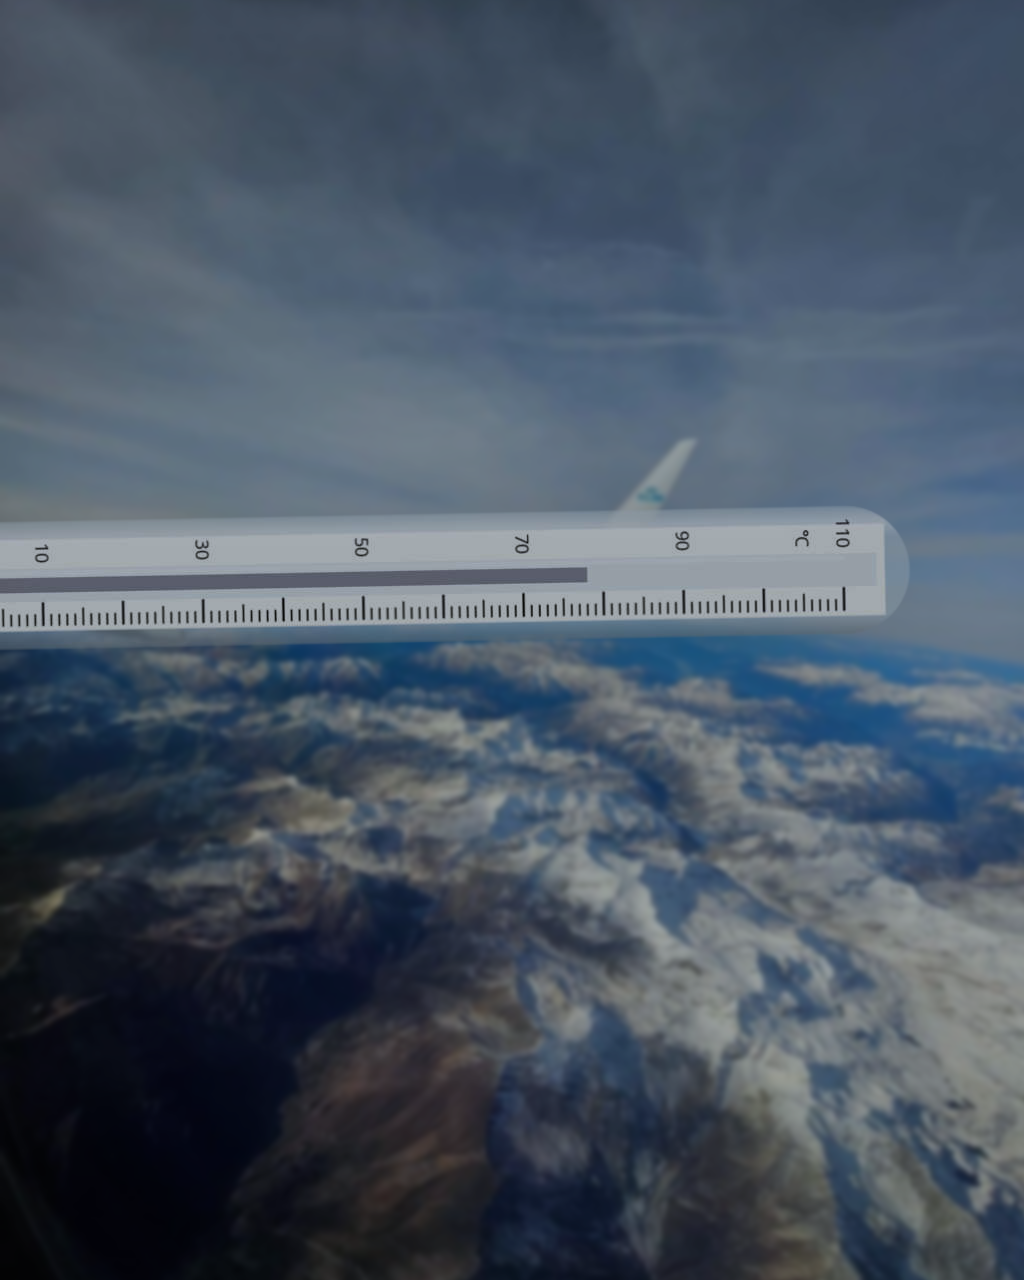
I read {"value": 78, "unit": "°C"}
